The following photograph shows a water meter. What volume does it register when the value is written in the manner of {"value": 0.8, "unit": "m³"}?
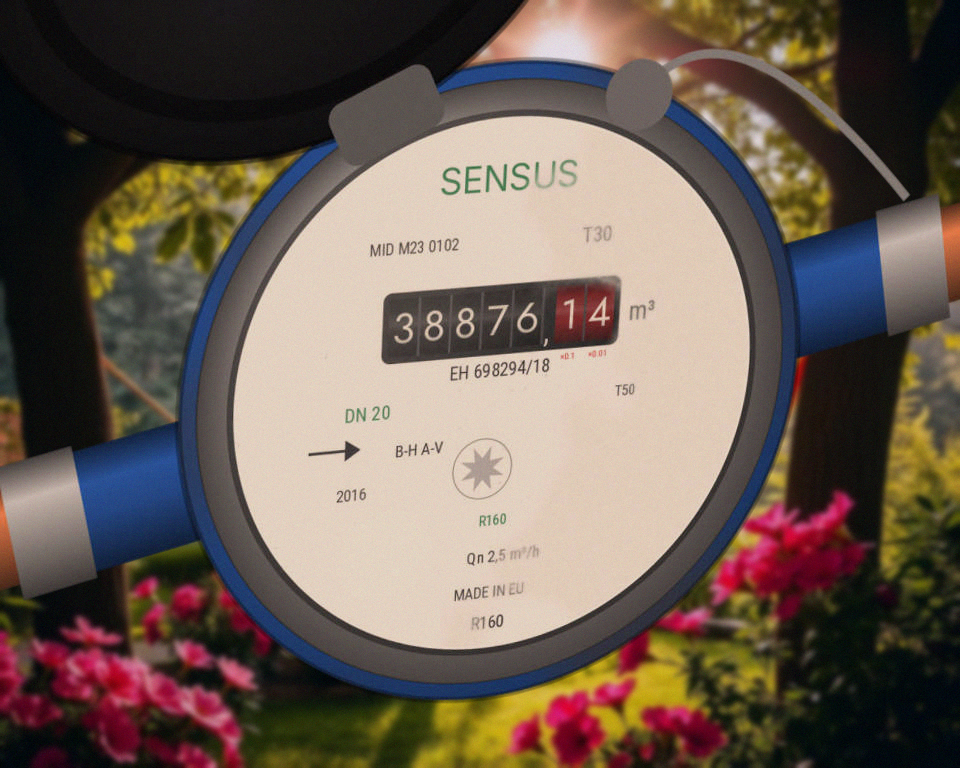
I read {"value": 38876.14, "unit": "m³"}
